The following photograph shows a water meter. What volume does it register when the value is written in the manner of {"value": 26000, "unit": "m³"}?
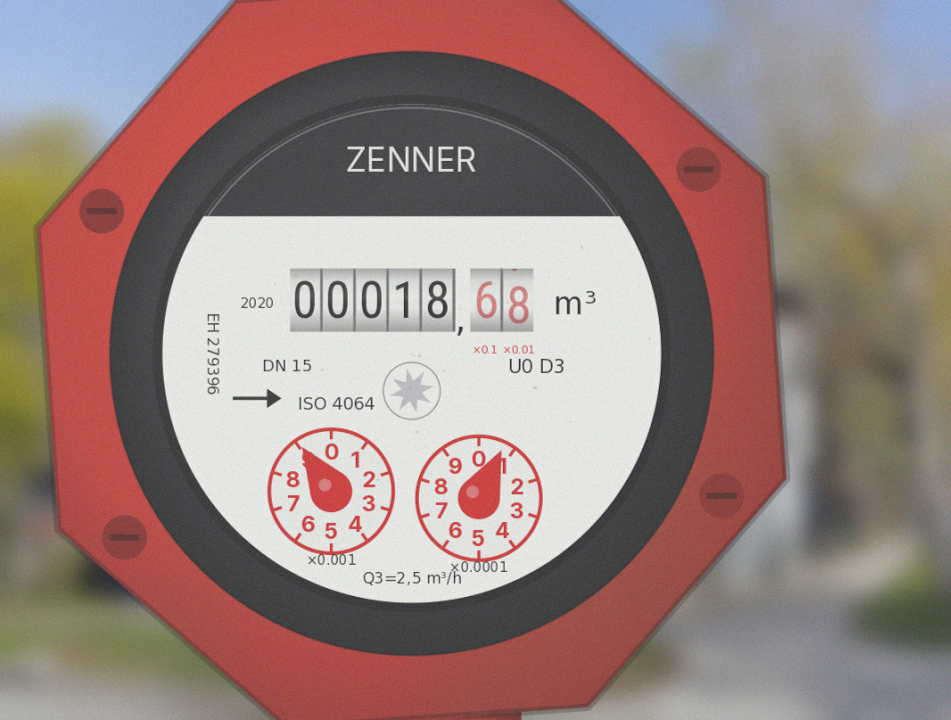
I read {"value": 18.6790, "unit": "m³"}
